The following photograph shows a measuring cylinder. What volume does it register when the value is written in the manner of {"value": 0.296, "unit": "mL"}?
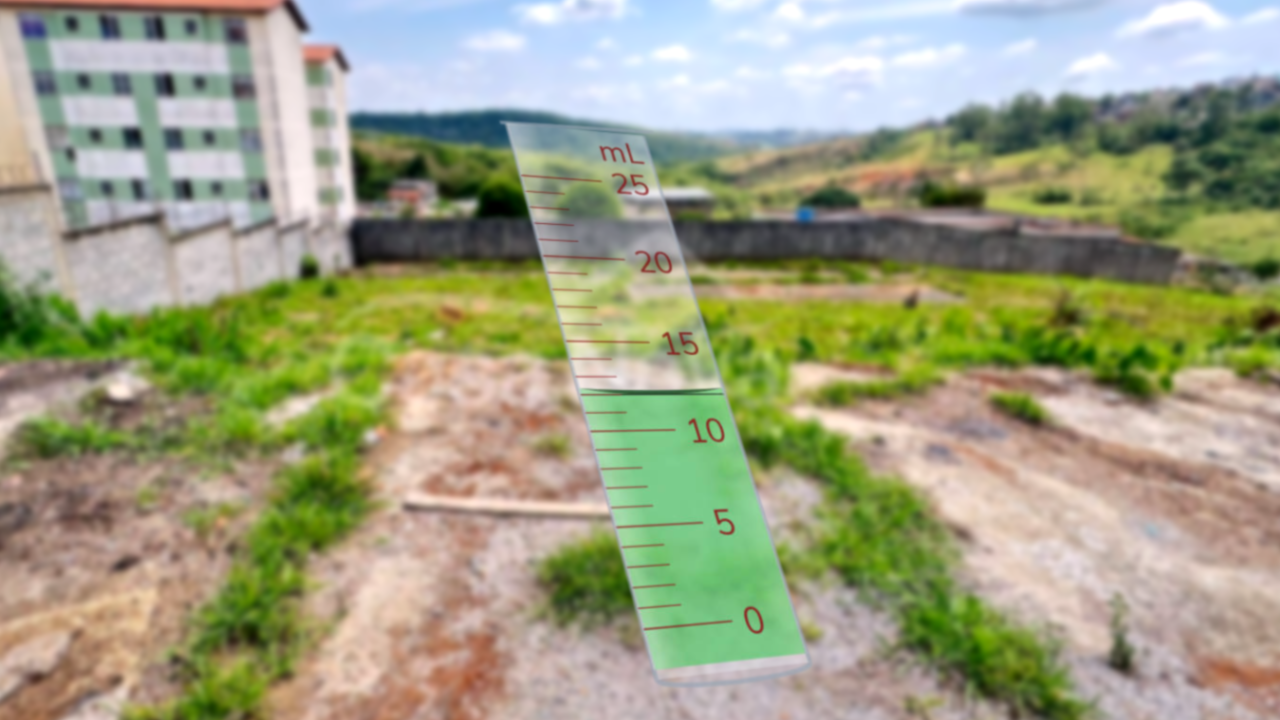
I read {"value": 12, "unit": "mL"}
